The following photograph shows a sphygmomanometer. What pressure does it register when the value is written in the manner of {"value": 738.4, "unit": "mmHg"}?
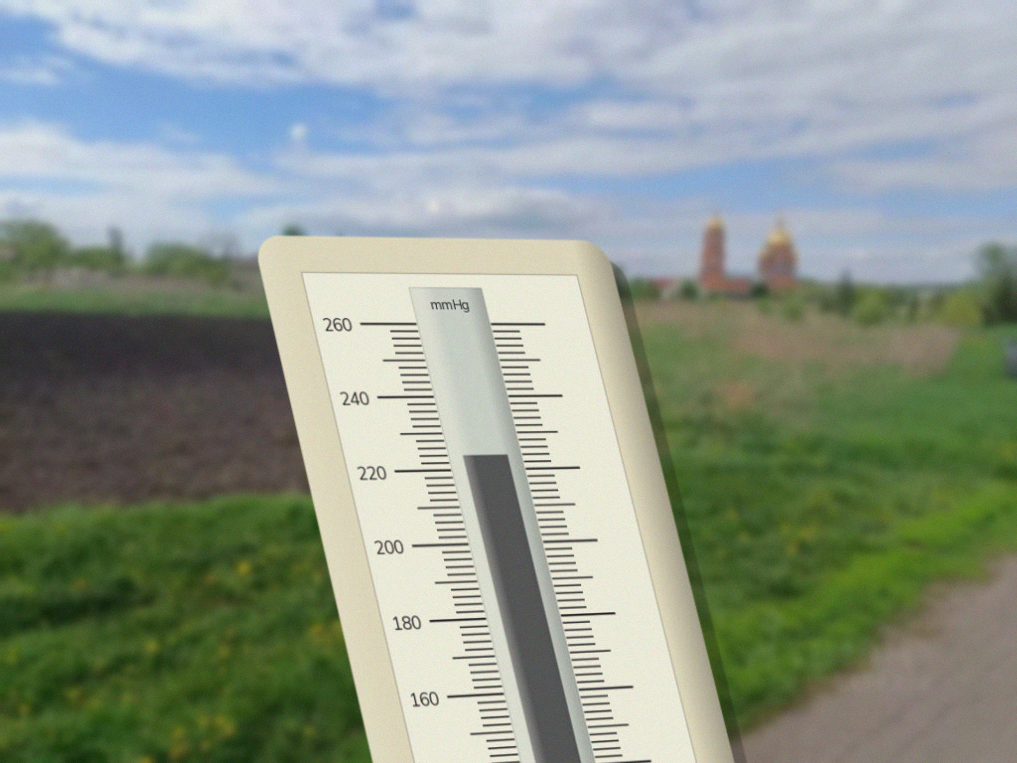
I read {"value": 224, "unit": "mmHg"}
